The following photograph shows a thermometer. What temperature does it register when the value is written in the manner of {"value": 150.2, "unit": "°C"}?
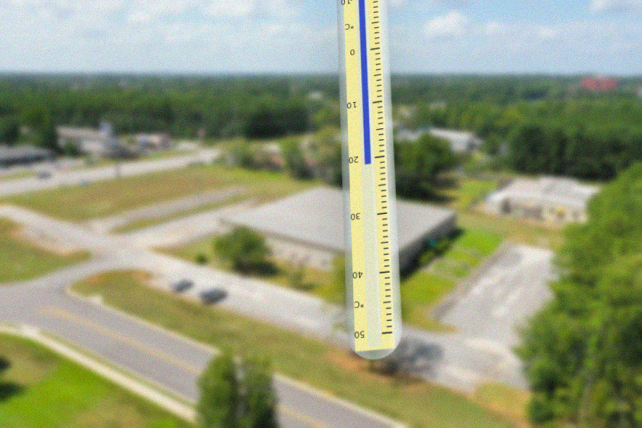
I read {"value": 21, "unit": "°C"}
